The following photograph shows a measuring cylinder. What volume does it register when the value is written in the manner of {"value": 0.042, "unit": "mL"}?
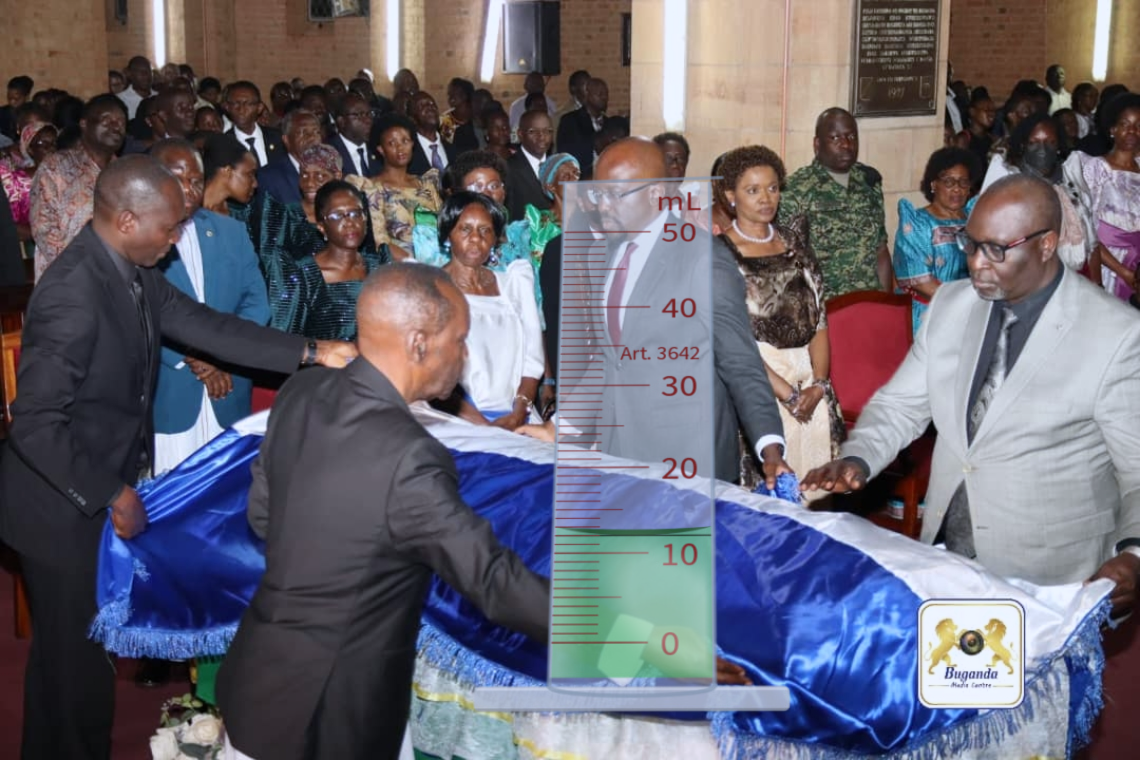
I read {"value": 12, "unit": "mL"}
